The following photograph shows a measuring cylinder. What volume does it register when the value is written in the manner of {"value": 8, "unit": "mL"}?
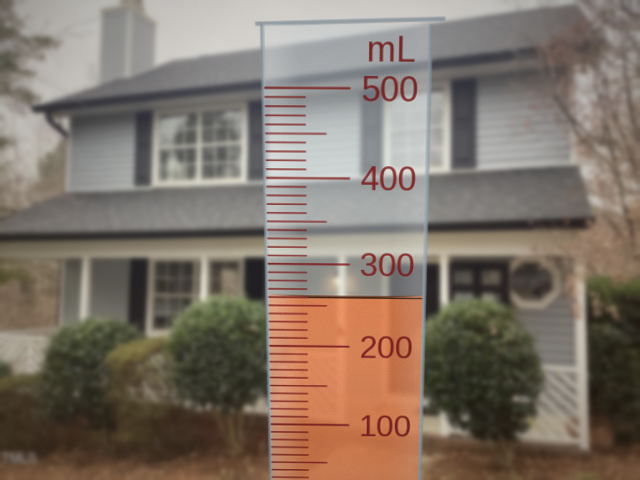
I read {"value": 260, "unit": "mL"}
